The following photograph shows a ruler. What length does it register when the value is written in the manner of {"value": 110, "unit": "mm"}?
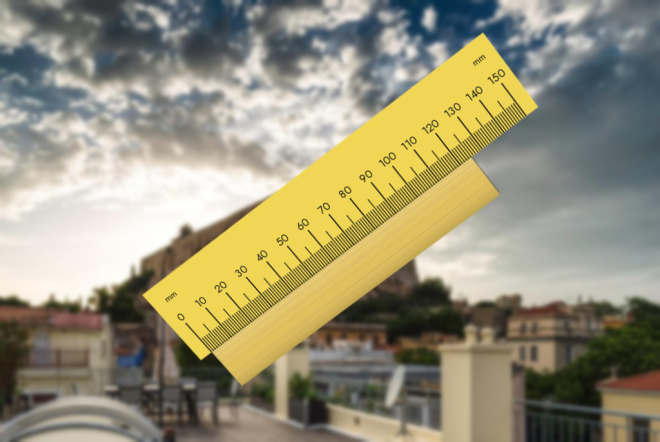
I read {"value": 125, "unit": "mm"}
